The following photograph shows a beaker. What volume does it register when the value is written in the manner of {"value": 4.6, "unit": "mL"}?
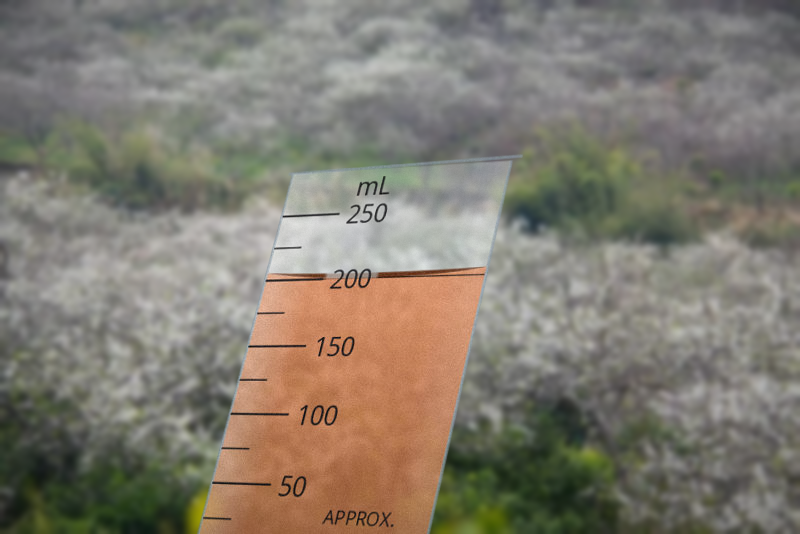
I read {"value": 200, "unit": "mL"}
